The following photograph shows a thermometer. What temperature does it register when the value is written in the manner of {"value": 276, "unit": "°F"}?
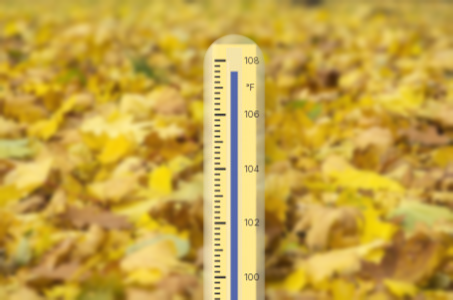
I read {"value": 107.6, "unit": "°F"}
